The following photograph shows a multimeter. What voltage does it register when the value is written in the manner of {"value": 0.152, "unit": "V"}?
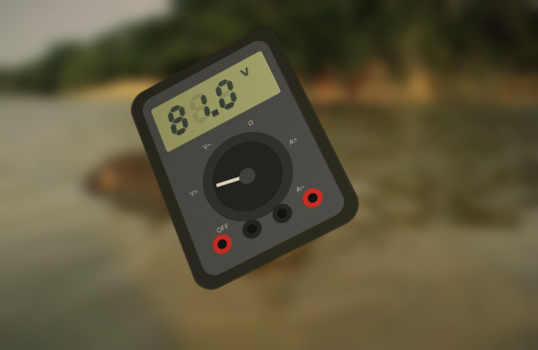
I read {"value": 81.0, "unit": "V"}
